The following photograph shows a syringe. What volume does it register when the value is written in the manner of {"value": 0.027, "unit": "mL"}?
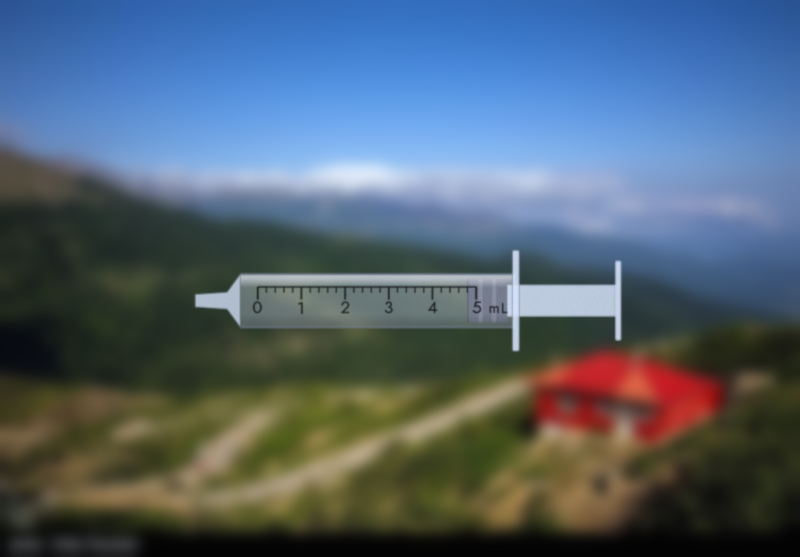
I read {"value": 4.8, "unit": "mL"}
